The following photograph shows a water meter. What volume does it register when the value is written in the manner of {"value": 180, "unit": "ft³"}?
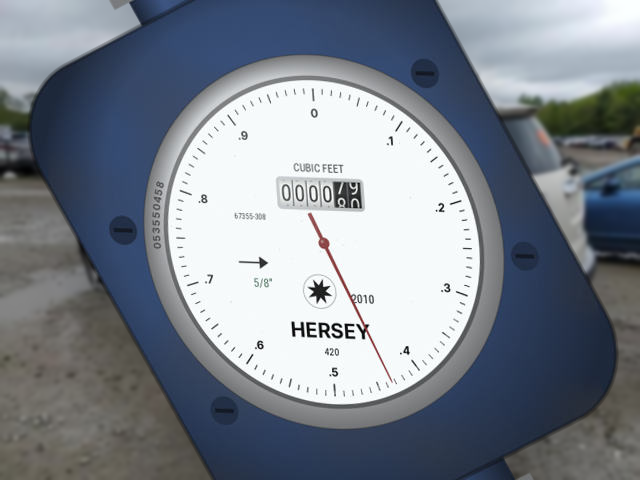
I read {"value": 79.43, "unit": "ft³"}
